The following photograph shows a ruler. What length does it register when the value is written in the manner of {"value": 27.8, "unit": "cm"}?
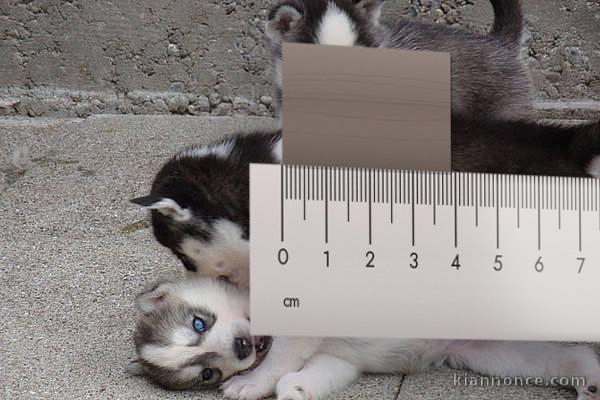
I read {"value": 3.9, "unit": "cm"}
